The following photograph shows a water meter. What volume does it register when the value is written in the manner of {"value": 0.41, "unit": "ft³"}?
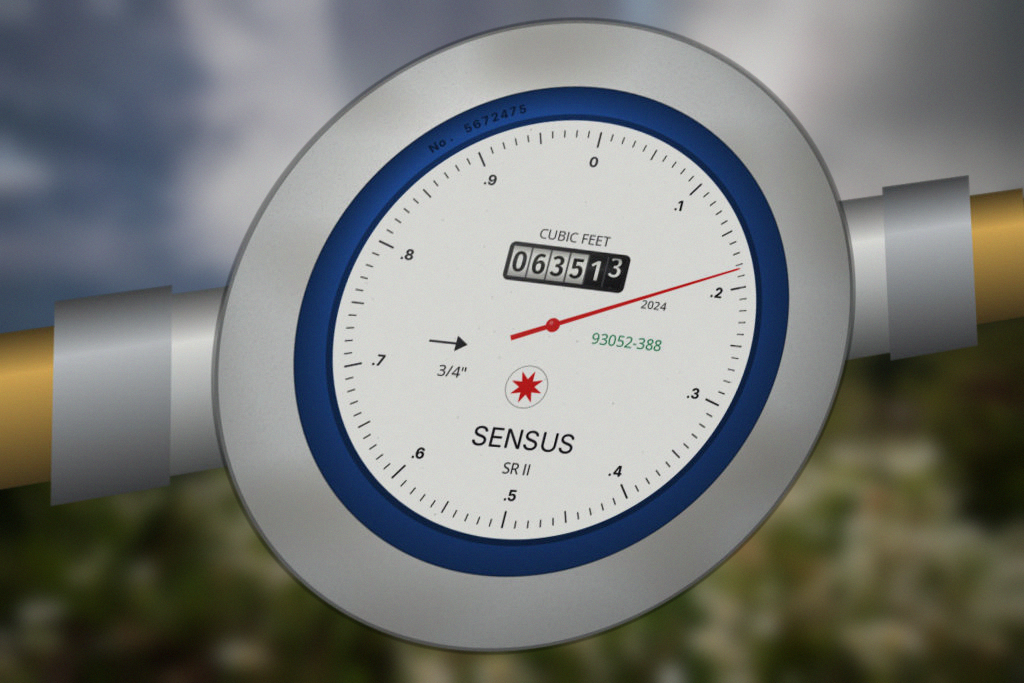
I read {"value": 63513.18, "unit": "ft³"}
